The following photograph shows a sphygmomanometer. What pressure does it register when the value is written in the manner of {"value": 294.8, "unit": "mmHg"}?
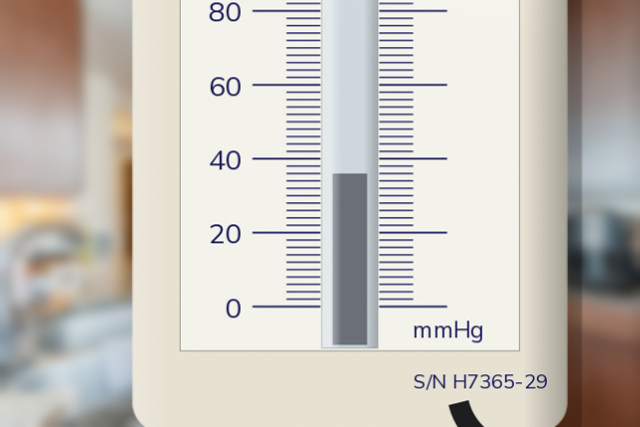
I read {"value": 36, "unit": "mmHg"}
